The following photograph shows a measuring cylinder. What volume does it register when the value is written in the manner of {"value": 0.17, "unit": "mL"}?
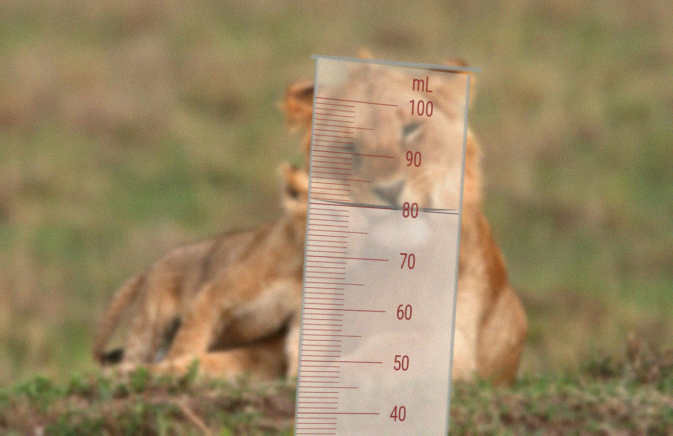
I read {"value": 80, "unit": "mL"}
